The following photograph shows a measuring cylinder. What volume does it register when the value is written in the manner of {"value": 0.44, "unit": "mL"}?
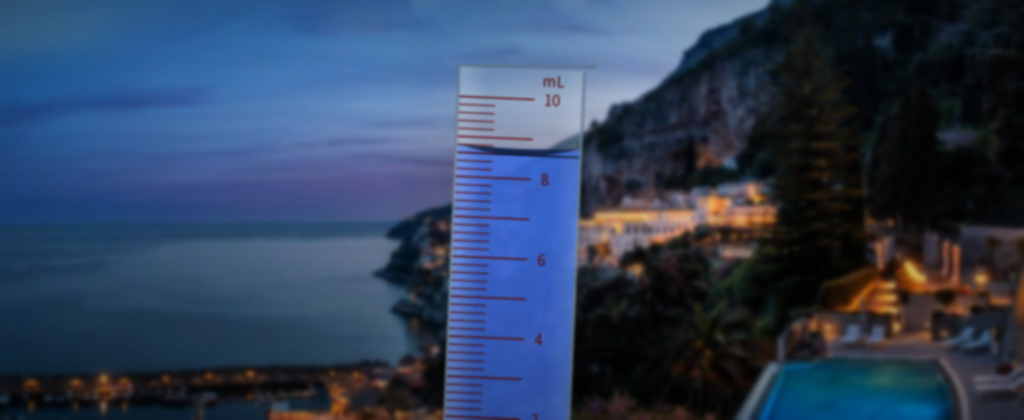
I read {"value": 8.6, "unit": "mL"}
